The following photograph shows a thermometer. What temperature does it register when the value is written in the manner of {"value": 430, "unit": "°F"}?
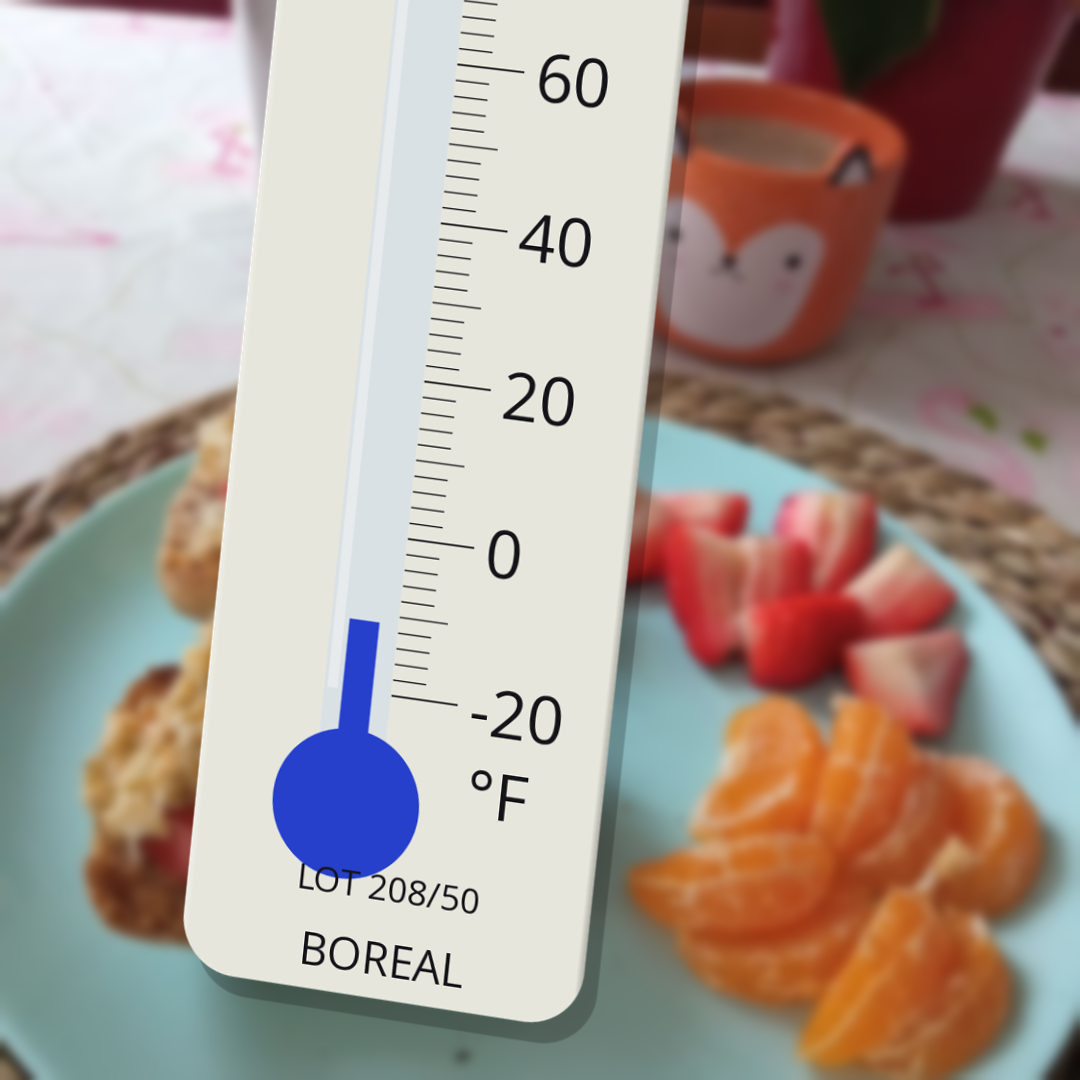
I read {"value": -11, "unit": "°F"}
